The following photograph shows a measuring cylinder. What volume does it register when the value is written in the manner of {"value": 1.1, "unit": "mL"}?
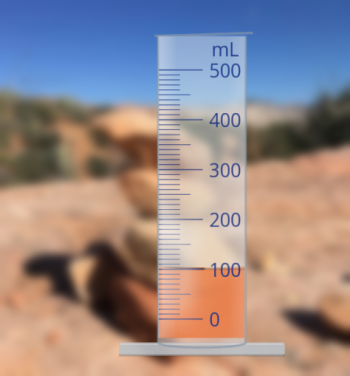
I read {"value": 100, "unit": "mL"}
